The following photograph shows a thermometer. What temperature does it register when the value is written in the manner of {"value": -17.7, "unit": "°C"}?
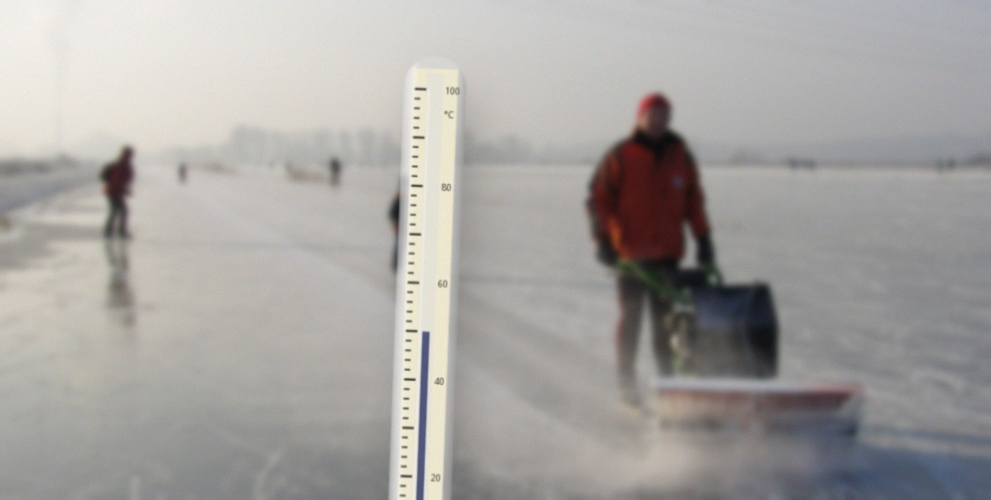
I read {"value": 50, "unit": "°C"}
